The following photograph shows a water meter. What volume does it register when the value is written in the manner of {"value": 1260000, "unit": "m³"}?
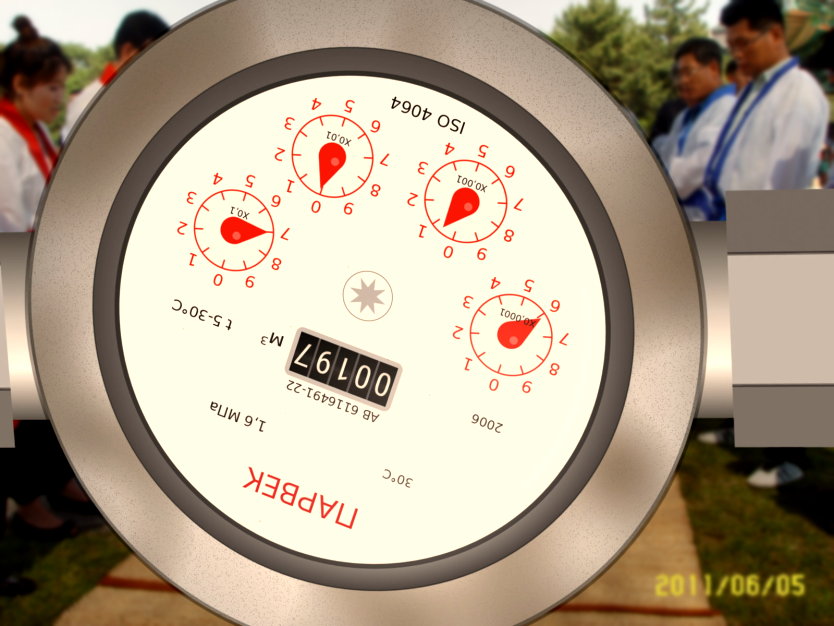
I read {"value": 197.7006, "unit": "m³"}
